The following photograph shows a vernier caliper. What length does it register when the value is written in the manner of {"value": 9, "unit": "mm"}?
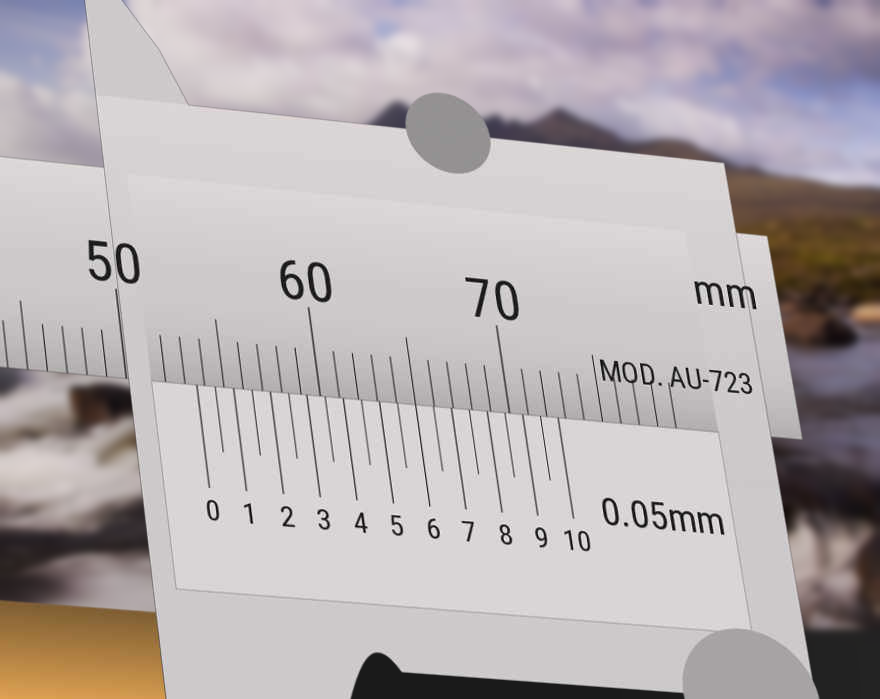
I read {"value": 53.6, "unit": "mm"}
